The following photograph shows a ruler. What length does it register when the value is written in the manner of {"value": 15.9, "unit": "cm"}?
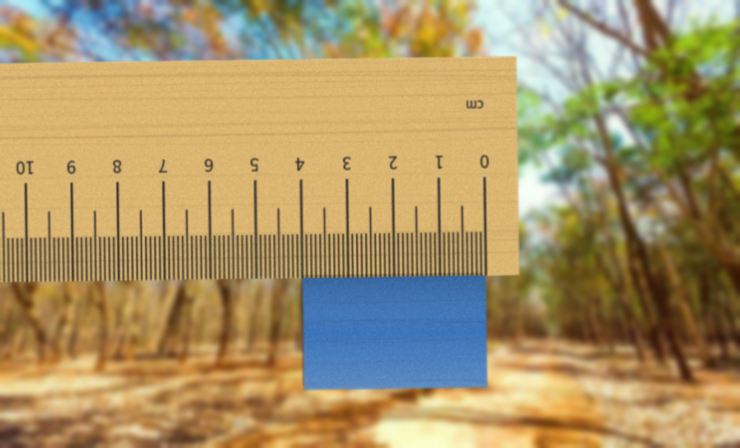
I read {"value": 4, "unit": "cm"}
